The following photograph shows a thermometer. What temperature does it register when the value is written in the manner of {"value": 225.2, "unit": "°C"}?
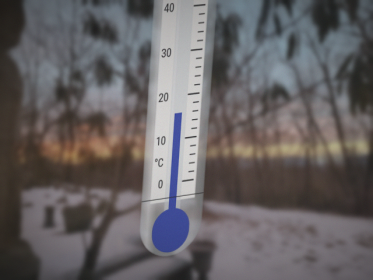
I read {"value": 16, "unit": "°C"}
